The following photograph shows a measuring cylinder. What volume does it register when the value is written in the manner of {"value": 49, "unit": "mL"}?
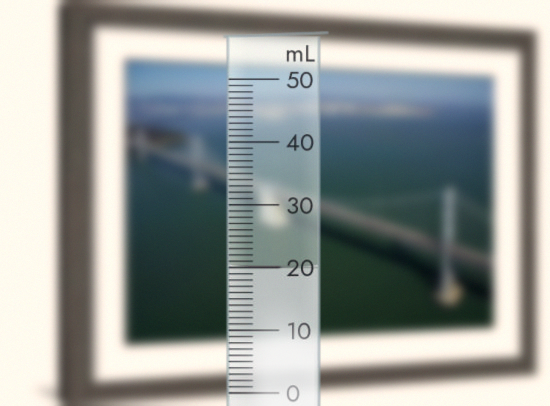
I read {"value": 20, "unit": "mL"}
